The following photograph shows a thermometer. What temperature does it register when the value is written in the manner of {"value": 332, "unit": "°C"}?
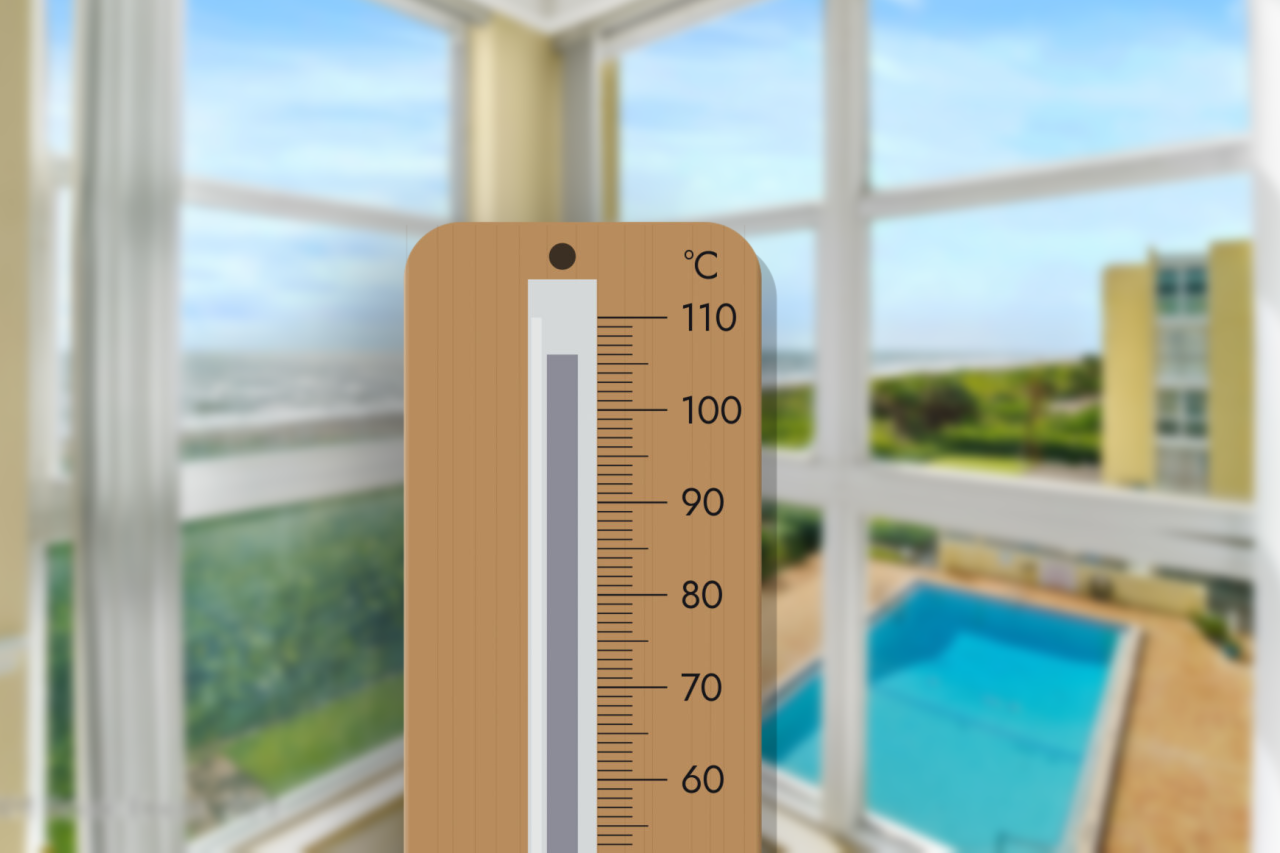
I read {"value": 106, "unit": "°C"}
